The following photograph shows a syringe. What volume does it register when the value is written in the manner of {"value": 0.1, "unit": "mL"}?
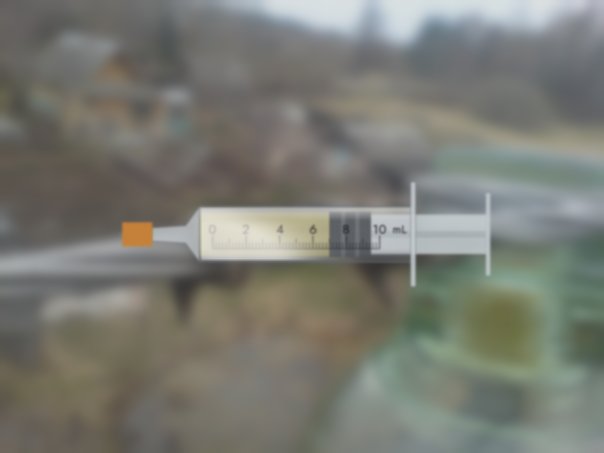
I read {"value": 7, "unit": "mL"}
